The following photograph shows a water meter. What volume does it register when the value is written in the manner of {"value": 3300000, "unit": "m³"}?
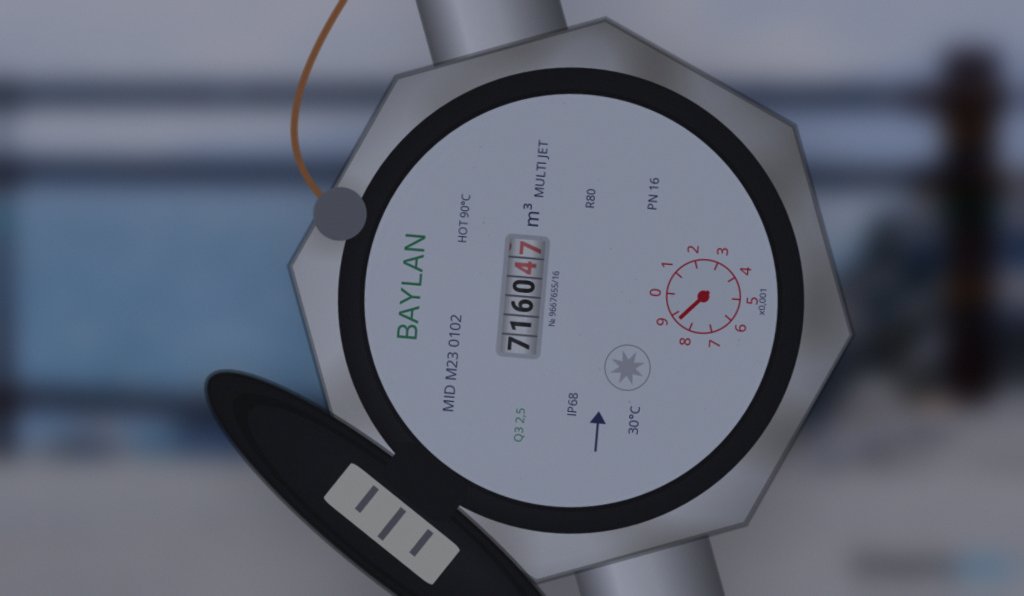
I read {"value": 7160.468, "unit": "m³"}
